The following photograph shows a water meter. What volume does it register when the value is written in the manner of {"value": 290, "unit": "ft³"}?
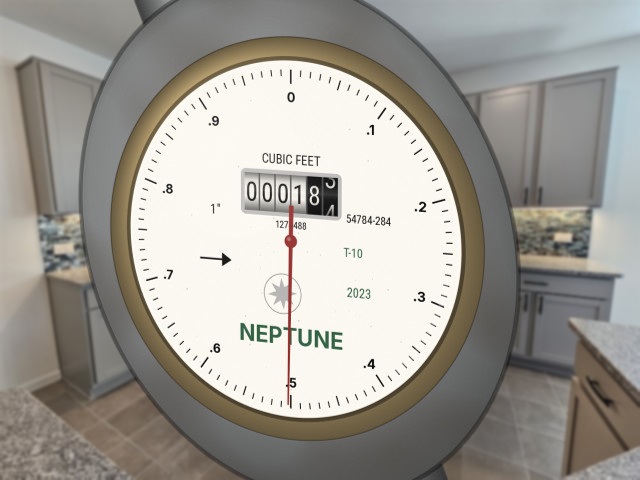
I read {"value": 183.50, "unit": "ft³"}
